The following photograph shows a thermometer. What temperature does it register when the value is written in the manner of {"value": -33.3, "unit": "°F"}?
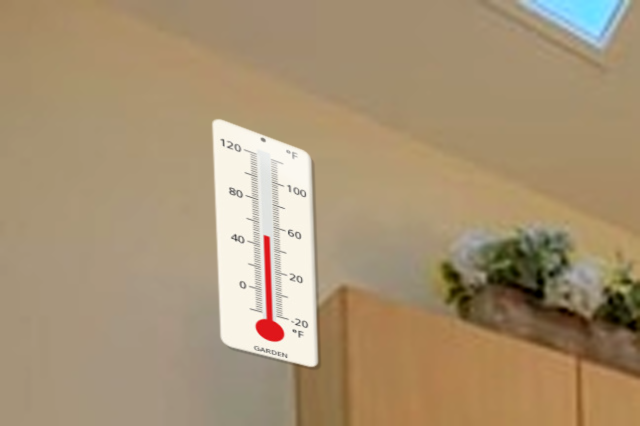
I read {"value": 50, "unit": "°F"}
